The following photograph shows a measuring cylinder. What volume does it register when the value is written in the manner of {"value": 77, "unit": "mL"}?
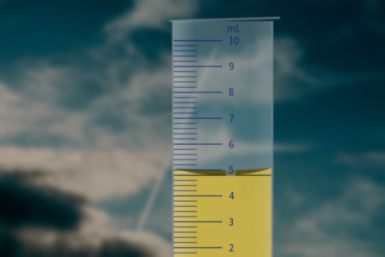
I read {"value": 4.8, "unit": "mL"}
